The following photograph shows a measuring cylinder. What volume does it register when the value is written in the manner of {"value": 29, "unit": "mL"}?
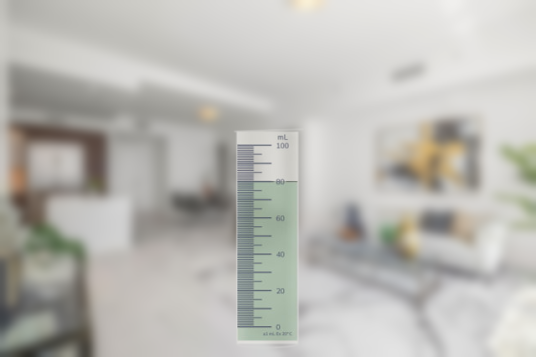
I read {"value": 80, "unit": "mL"}
